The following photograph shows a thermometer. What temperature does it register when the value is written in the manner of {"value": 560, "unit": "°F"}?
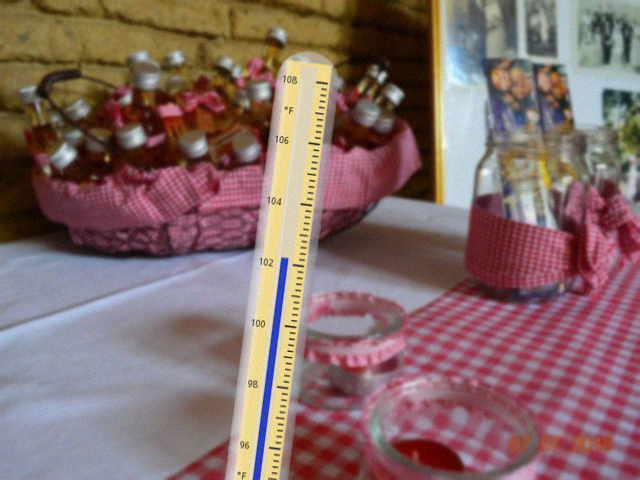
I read {"value": 102.2, "unit": "°F"}
